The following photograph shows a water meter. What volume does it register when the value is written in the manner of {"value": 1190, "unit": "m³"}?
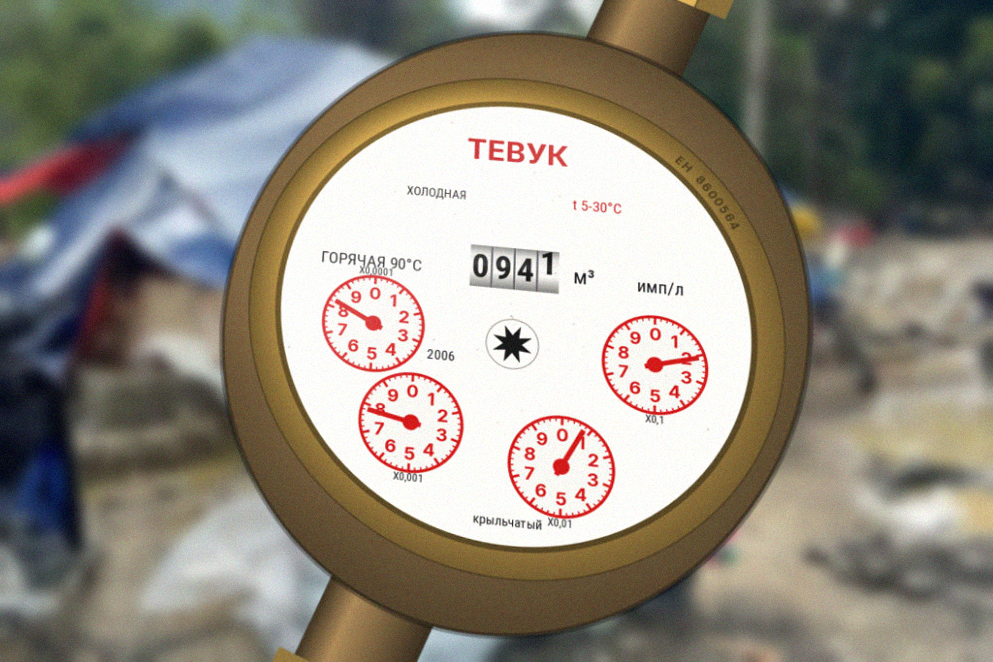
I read {"value": 941.2078, "unit": "m³"}
